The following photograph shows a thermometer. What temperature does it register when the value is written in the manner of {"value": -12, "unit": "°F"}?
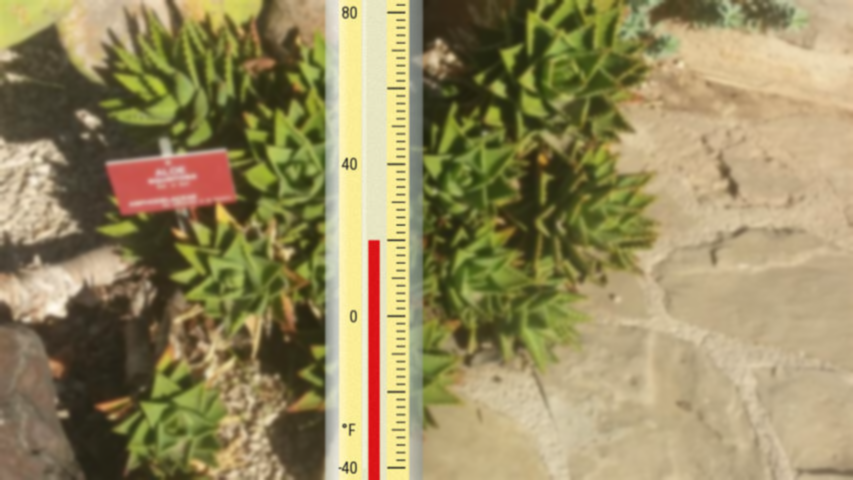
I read {"value": 20, "unit": "°F"}
